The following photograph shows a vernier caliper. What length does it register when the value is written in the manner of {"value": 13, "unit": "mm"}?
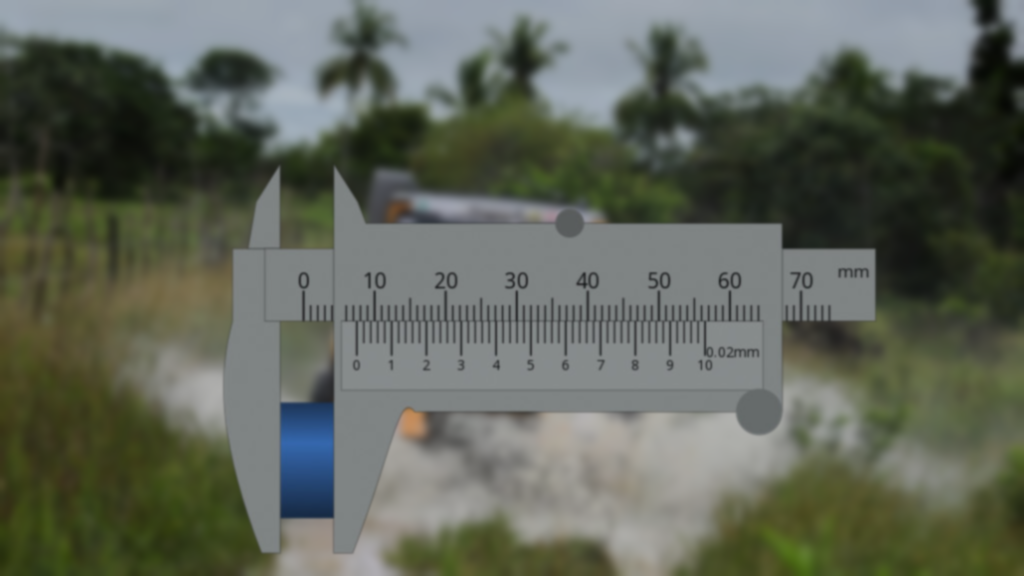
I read {"value": 7.5, "unit": "mm"}
